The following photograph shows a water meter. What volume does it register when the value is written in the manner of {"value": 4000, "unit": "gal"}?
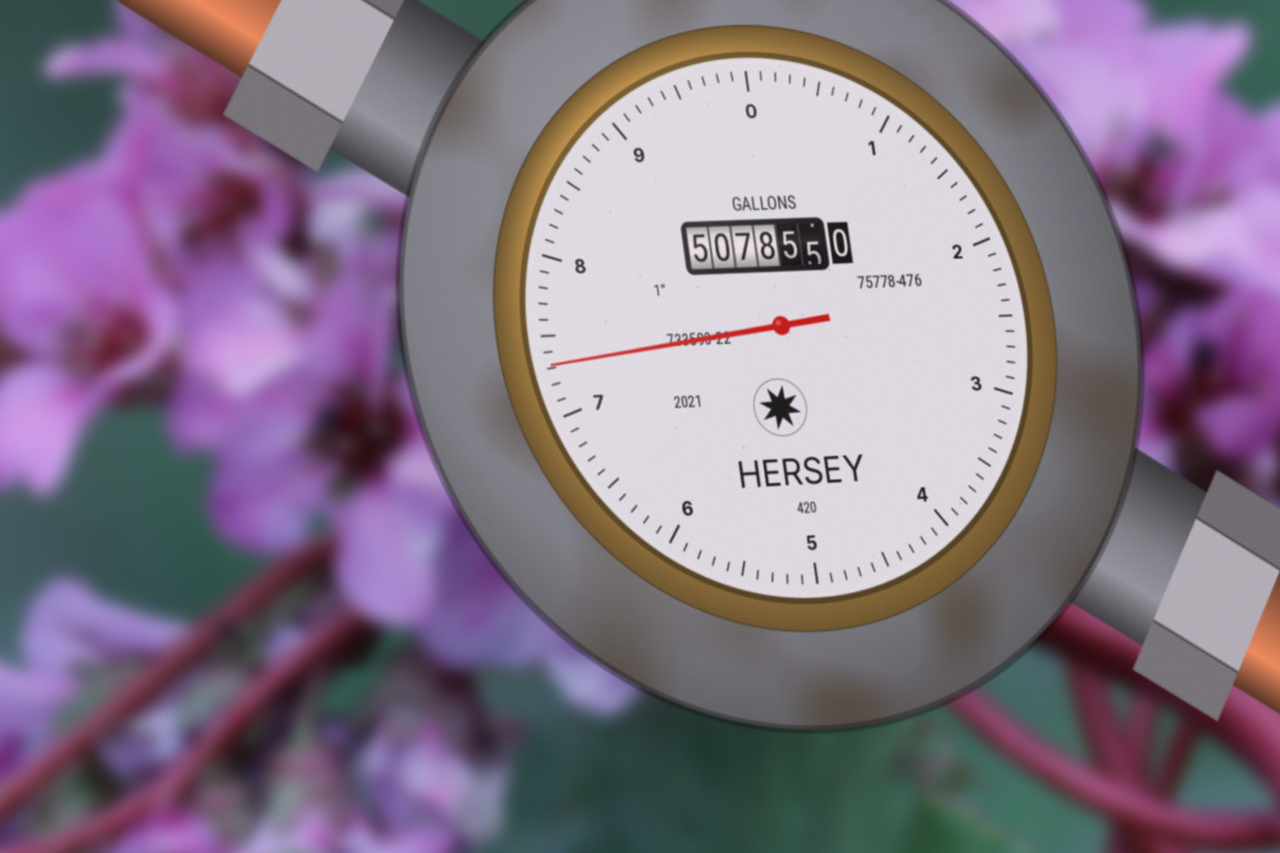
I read {"value": 5078547.3, "unit": "gal"}
